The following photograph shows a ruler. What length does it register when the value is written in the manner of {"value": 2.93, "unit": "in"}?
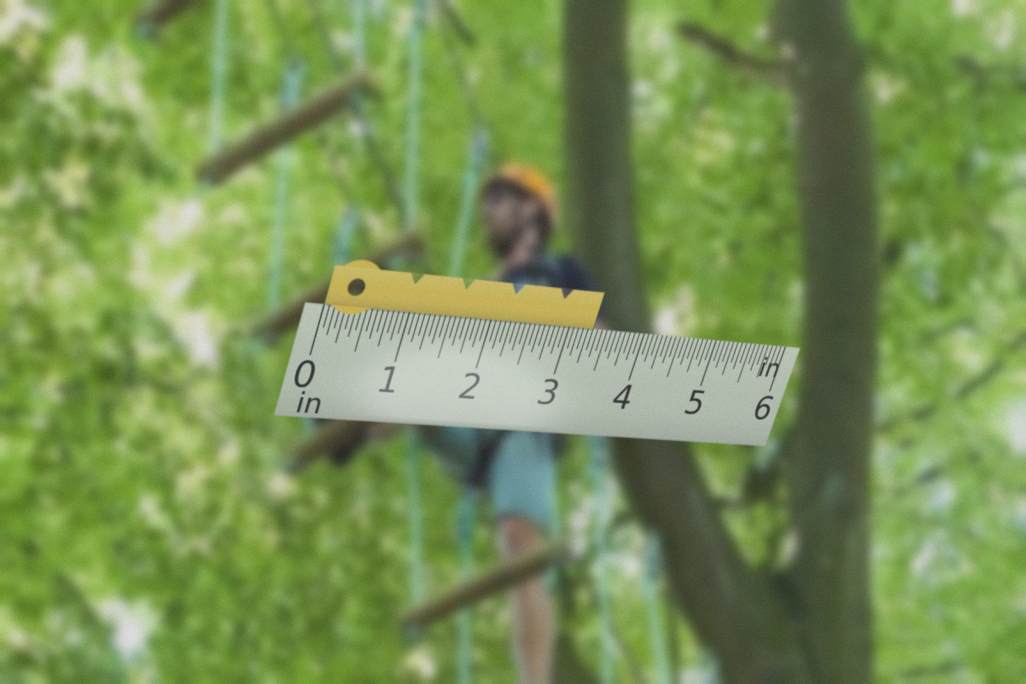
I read {"value": 3.3125, "unit": "in"}
